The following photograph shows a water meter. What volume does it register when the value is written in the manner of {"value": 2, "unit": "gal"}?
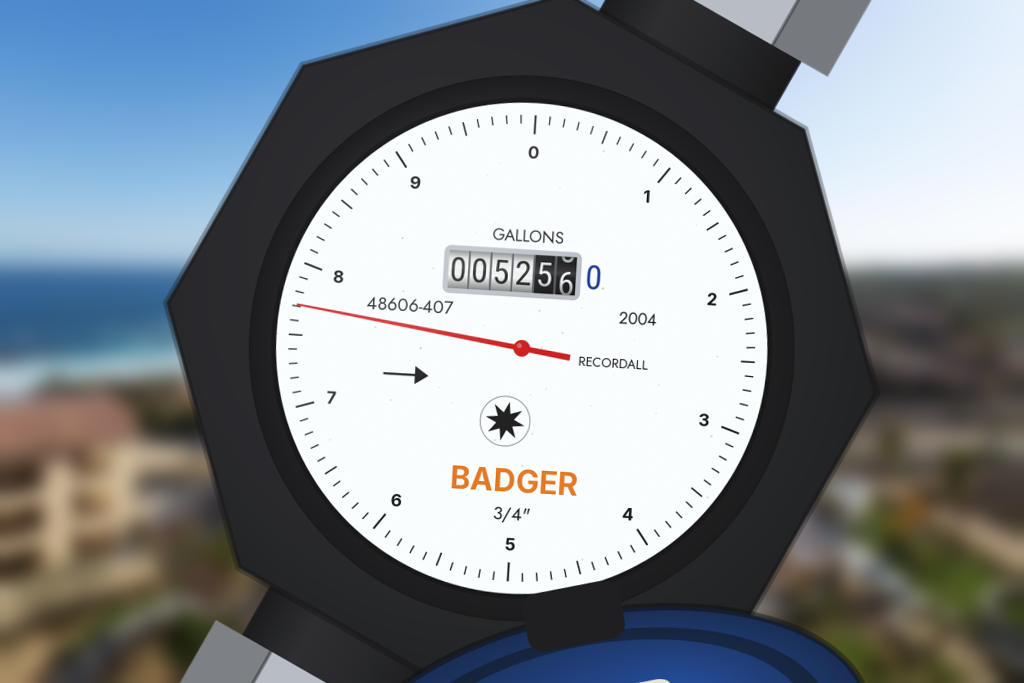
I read {"value": 52557.7, "unit": "gal"}
